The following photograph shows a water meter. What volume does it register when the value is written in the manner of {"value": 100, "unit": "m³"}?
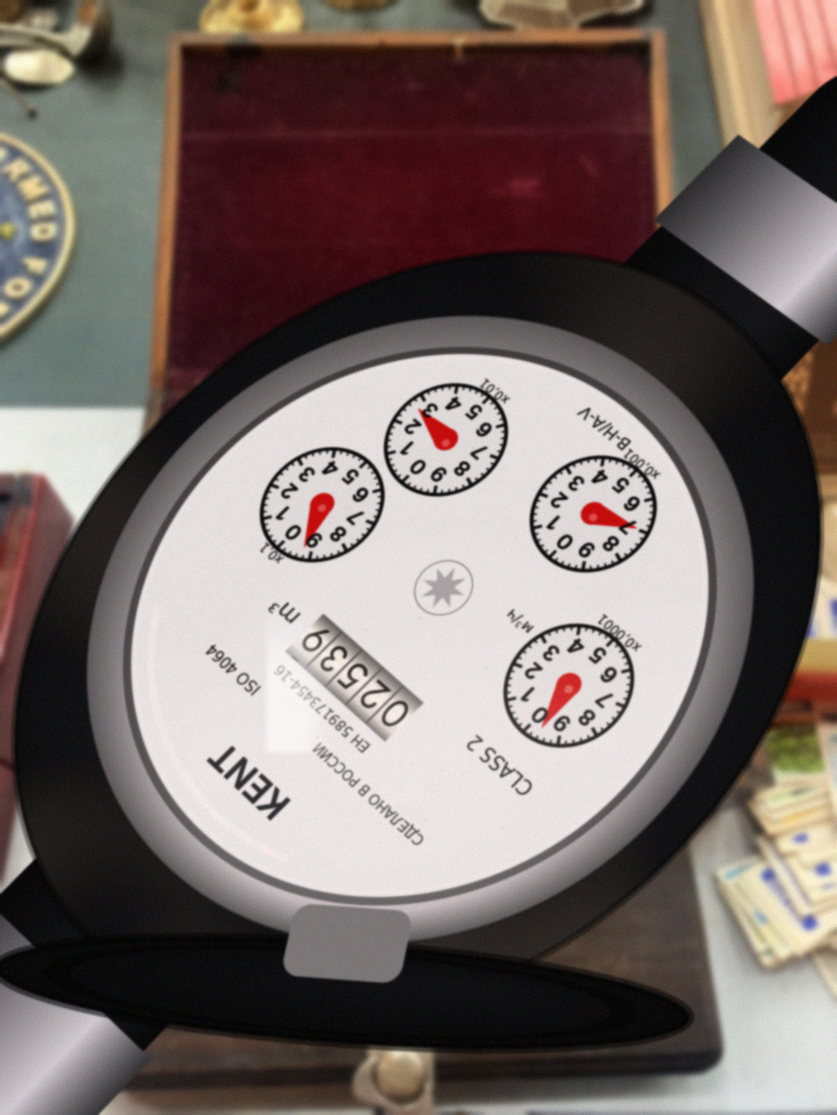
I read {"value": 2538.9269, "unit": "m³"}
